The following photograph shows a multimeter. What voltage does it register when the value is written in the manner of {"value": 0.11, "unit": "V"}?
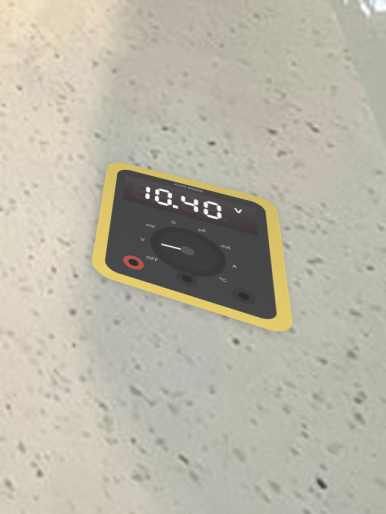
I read {"value": 10.40, "unit": "V"}
